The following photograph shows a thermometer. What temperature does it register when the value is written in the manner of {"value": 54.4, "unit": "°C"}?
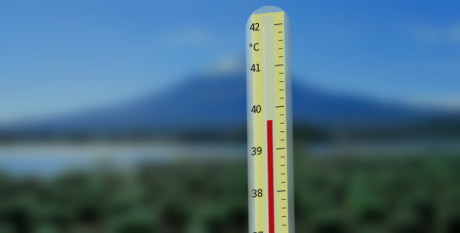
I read {"value": 39.7, "unit": "°C"}
